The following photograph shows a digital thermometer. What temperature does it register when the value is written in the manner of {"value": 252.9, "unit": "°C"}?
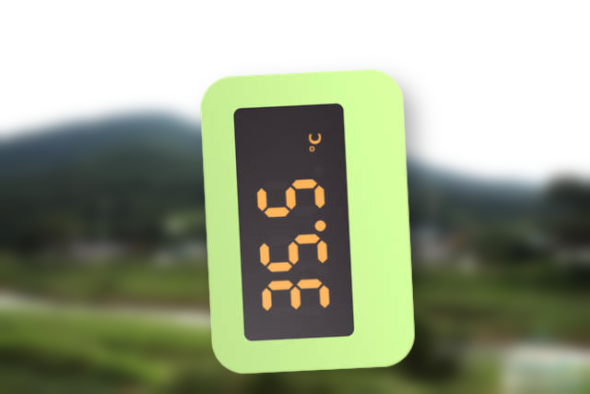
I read {"value": 35.5, "unit": "°C"}
